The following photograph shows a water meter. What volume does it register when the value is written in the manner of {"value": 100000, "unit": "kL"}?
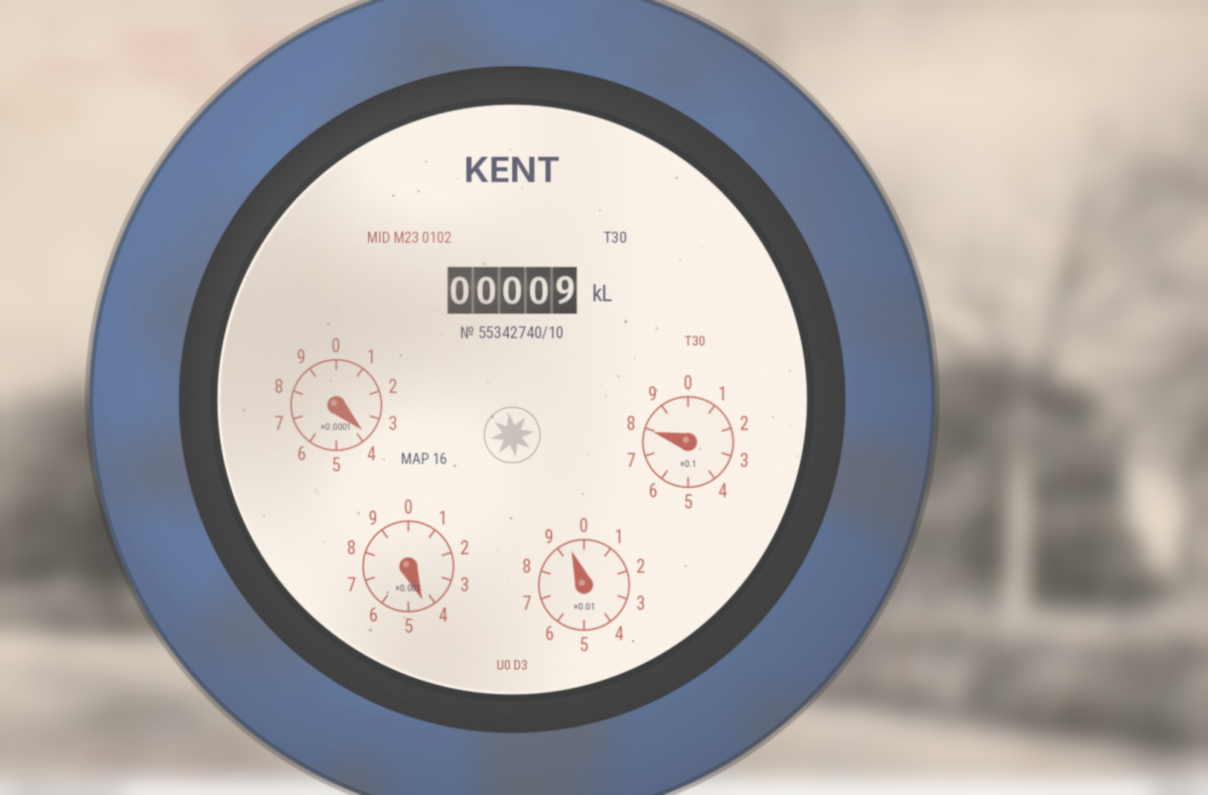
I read {"value": 9.7943, "unit": "kL"}
